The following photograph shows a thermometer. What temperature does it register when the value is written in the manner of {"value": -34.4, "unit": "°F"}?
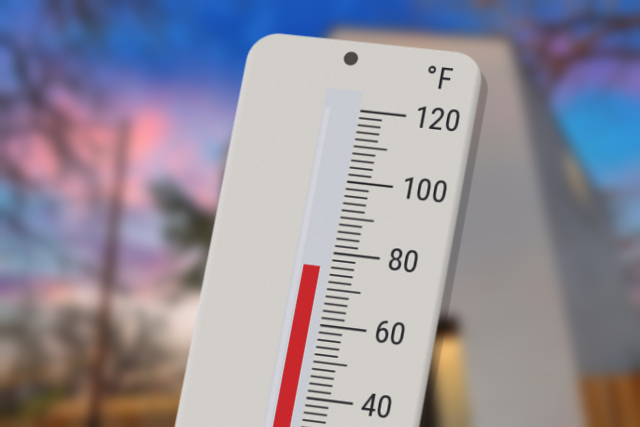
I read {"value": 76, "unit": "°F"}
